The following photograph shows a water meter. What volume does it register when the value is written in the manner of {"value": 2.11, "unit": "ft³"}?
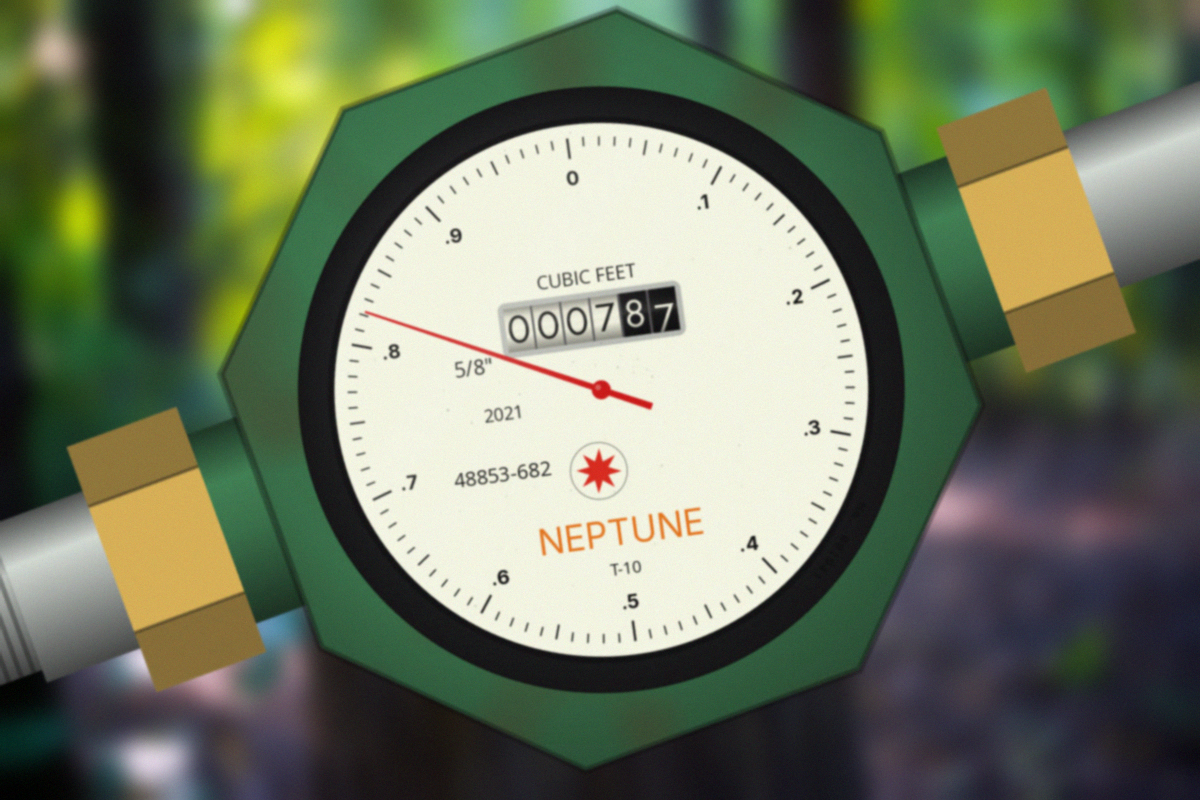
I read {"value": 786.82, "unit": "ft³"}
